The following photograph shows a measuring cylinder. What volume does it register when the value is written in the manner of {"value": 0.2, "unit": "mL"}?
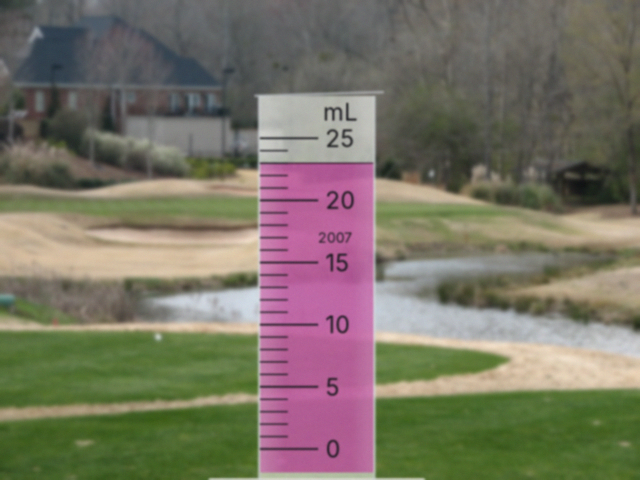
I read {"value": 23, "unit": "mL"}
